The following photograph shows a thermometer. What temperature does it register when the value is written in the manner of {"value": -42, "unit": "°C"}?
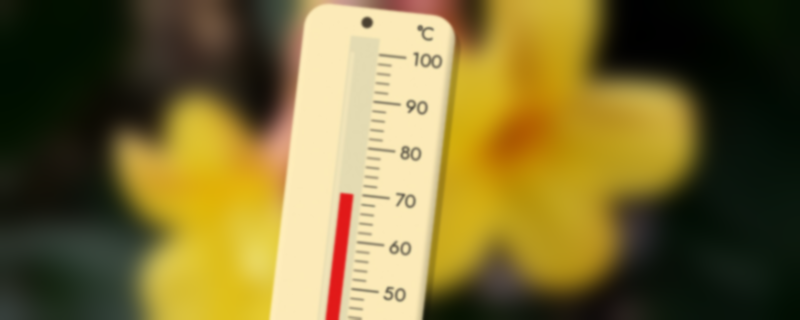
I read {"value": 70, "unit": "°C"}
